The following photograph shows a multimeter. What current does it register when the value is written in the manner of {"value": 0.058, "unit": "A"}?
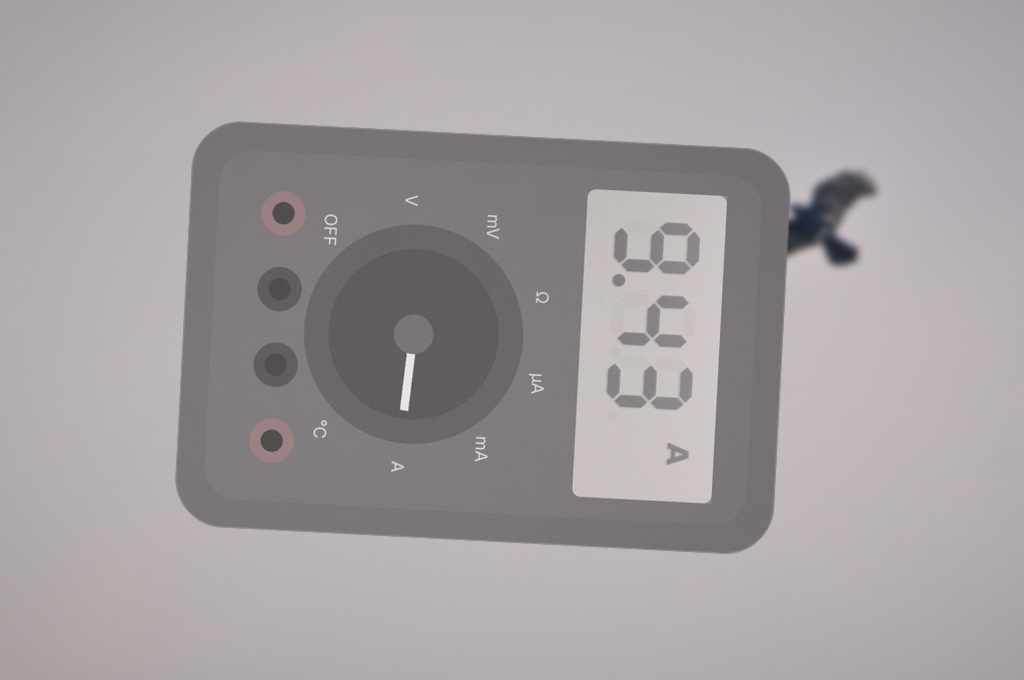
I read {"value": 9.43, "unit": "A"}
